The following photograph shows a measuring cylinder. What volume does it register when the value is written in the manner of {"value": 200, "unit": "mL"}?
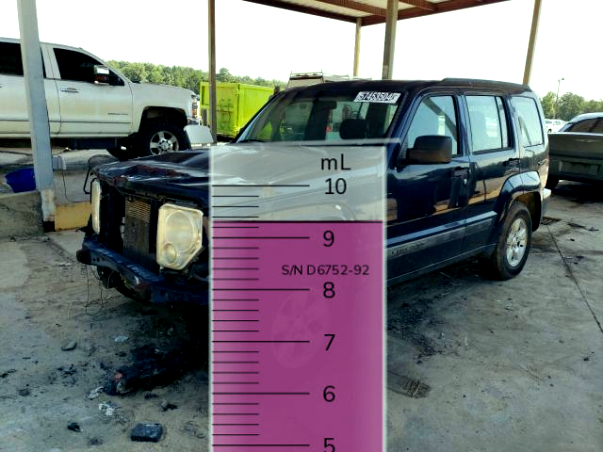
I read {"value": 9.3, "unit": "mL"}
